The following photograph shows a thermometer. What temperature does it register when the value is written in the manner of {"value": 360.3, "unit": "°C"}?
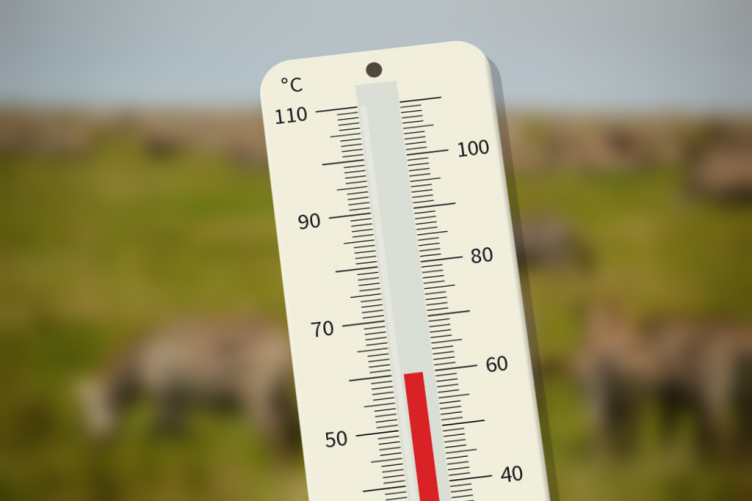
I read {"value": 60, "unit": "°C"}
